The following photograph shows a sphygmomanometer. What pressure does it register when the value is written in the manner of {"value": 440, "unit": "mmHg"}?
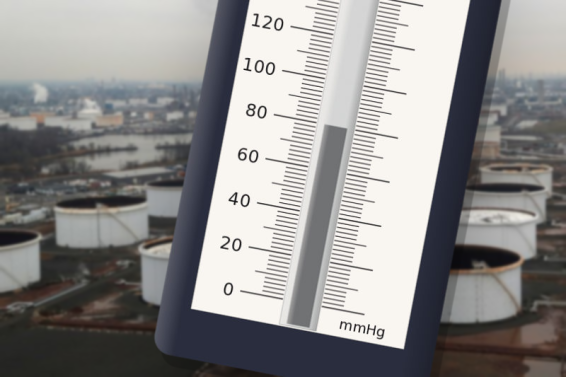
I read {"value": 80, "unit": "mmHg"}
